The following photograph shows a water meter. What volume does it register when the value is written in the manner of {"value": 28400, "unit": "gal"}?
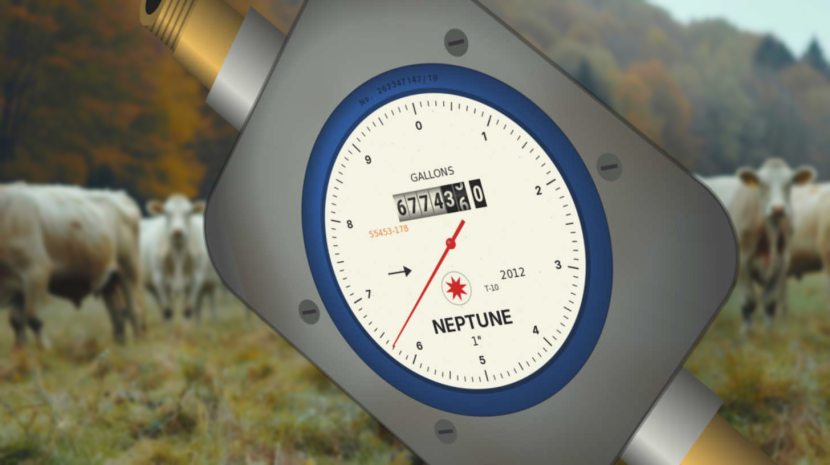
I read {"value": 6774356.3, "unit": "gal"}
